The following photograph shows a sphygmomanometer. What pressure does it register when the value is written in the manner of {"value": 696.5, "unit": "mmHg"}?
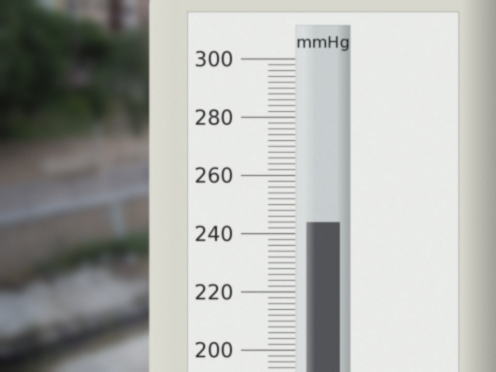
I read {"value": 244, "unit": "mmHg"}
